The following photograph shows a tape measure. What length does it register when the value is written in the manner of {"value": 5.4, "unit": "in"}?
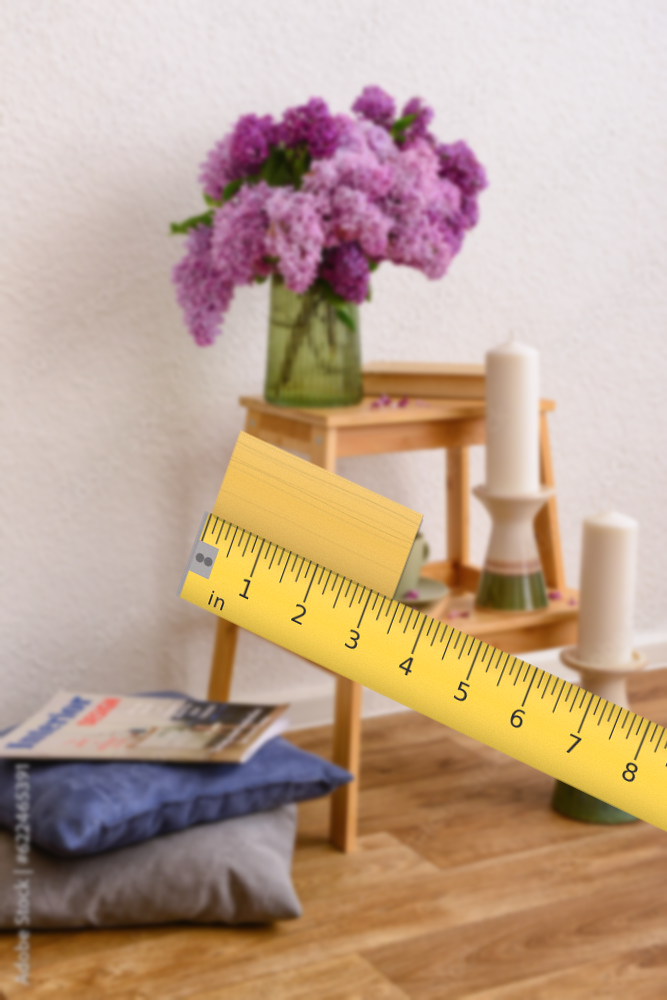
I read {"value": 3.375, "unit": "in"}
